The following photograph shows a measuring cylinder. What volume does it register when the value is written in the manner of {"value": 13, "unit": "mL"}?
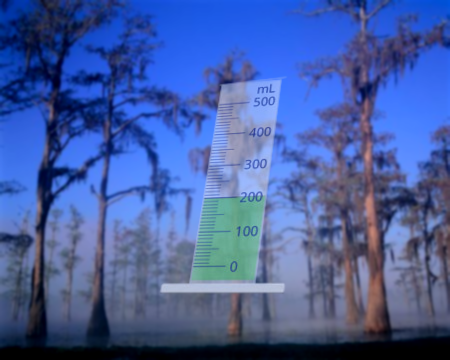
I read {"value": 200, "unit": "mL"}
